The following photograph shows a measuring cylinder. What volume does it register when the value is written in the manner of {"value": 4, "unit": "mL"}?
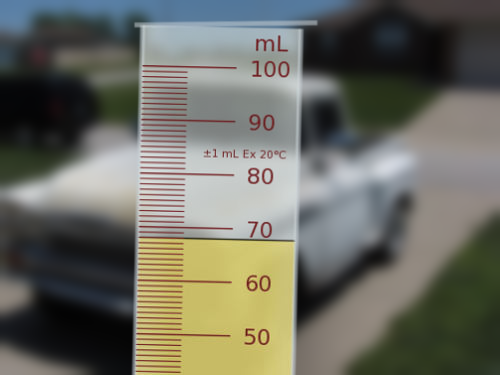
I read {"value": 68, "unit": "mL"}
